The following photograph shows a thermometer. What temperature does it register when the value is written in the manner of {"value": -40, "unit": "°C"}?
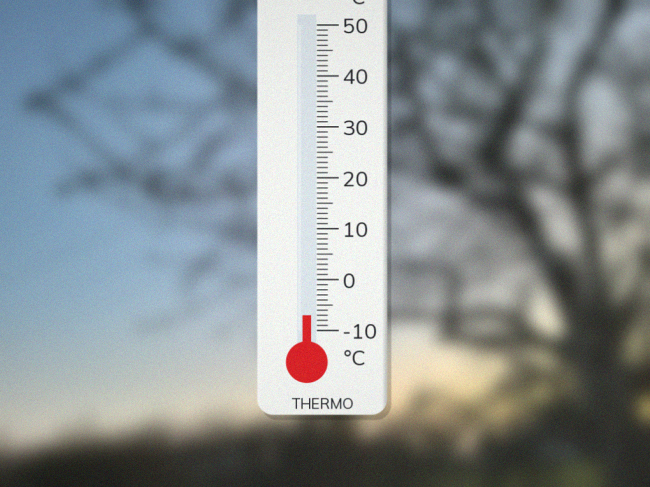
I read {"value": -7, "unit": "°C"}
